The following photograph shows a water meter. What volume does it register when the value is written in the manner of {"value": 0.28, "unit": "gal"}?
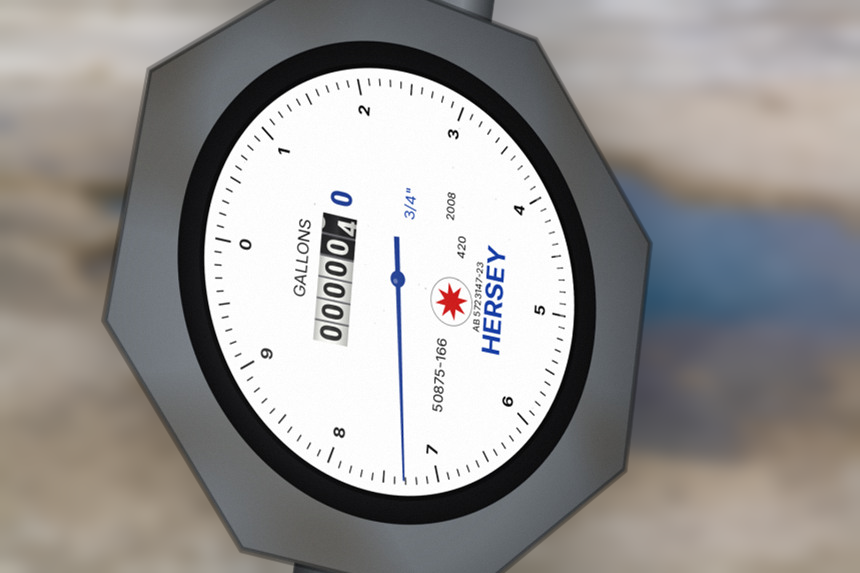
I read {"value": 37.3, "unit": "gal"}
